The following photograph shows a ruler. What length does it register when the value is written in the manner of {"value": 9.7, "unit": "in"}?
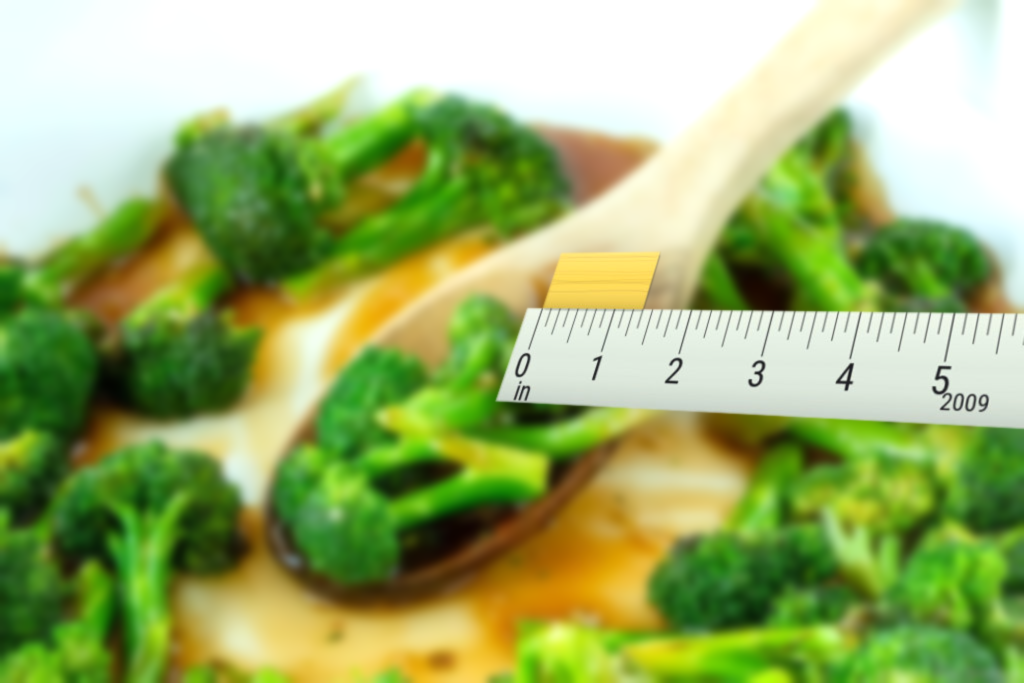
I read {"value": 1.375, "unit": "in"}
